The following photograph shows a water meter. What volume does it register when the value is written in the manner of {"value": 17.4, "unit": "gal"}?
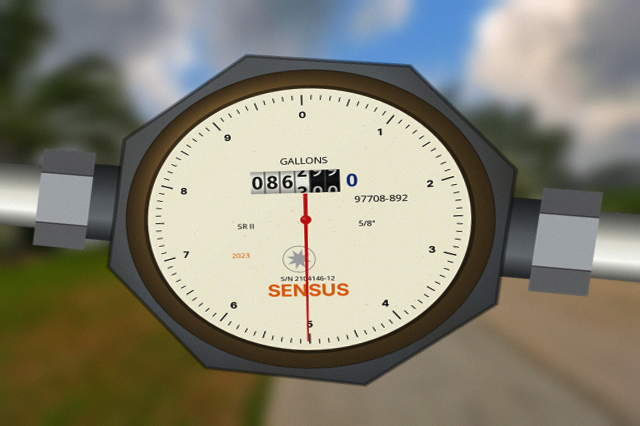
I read {"value": 862995.0, "unit": "gal"}
